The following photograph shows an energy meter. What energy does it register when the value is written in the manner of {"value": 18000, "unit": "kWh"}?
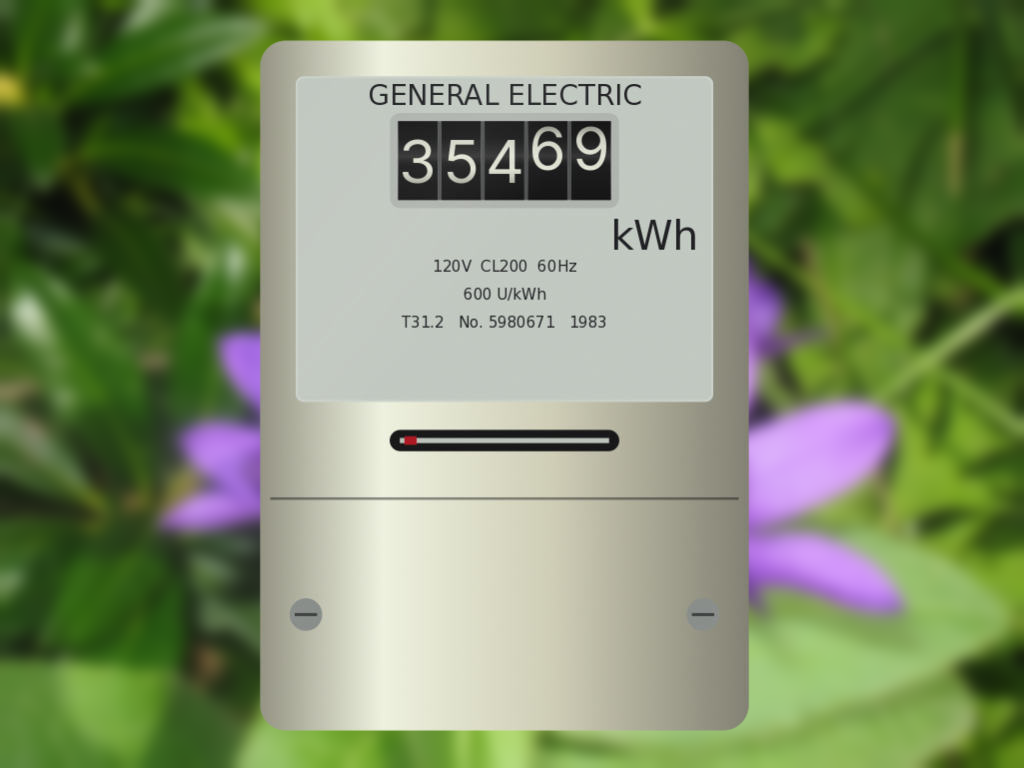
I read {"value": 35469, "unit": "kWh"}
